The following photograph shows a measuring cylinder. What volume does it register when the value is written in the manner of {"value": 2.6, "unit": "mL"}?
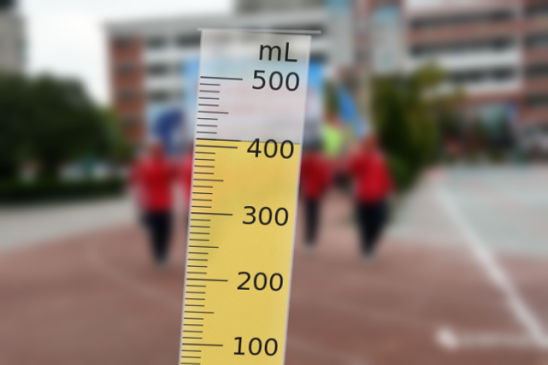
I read {"value": 410, "unit": "mL"}
